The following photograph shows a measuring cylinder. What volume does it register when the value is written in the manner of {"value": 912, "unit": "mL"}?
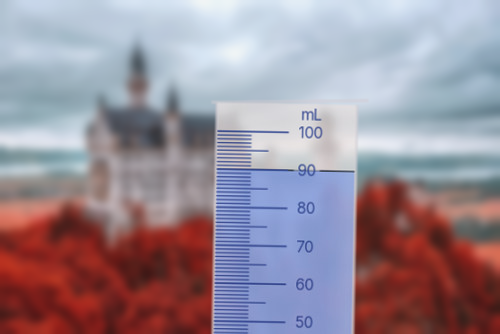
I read {"value": 90, "unit": "mL"}
